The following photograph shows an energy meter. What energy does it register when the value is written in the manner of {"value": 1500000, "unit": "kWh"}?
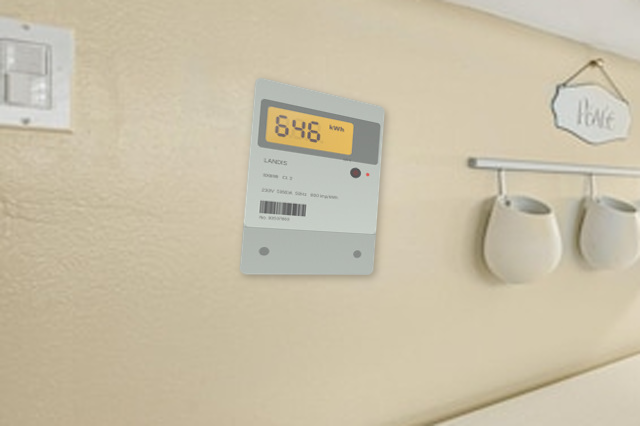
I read {"value": 646, "unit": "kWh"}
